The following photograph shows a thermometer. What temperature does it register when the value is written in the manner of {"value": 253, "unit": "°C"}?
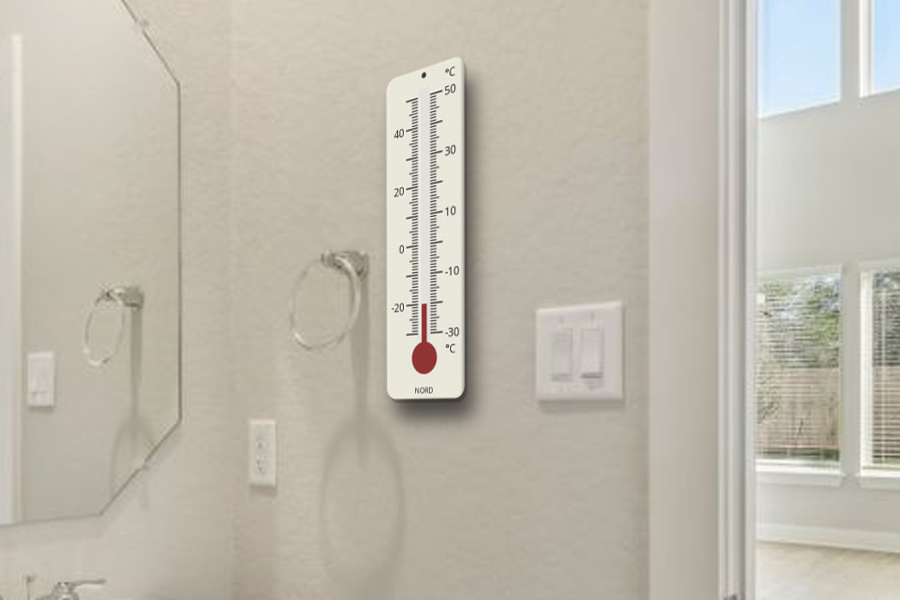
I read {"value": -20, "unit": "°C"}
